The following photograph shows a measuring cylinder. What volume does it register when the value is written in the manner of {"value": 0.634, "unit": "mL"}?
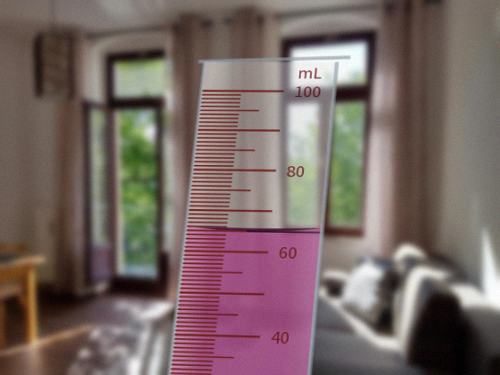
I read {"value": 65, "unit": "mL"}
